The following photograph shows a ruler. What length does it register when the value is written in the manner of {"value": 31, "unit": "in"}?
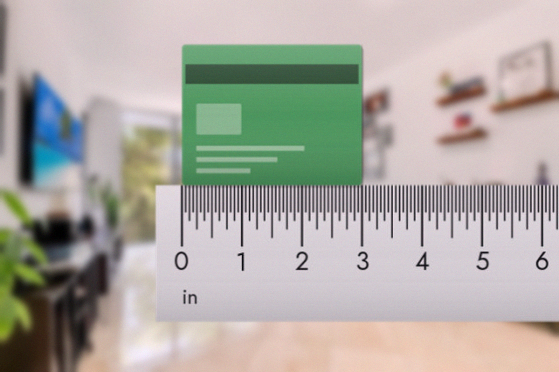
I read {"value": 3, "unit": "in"}
